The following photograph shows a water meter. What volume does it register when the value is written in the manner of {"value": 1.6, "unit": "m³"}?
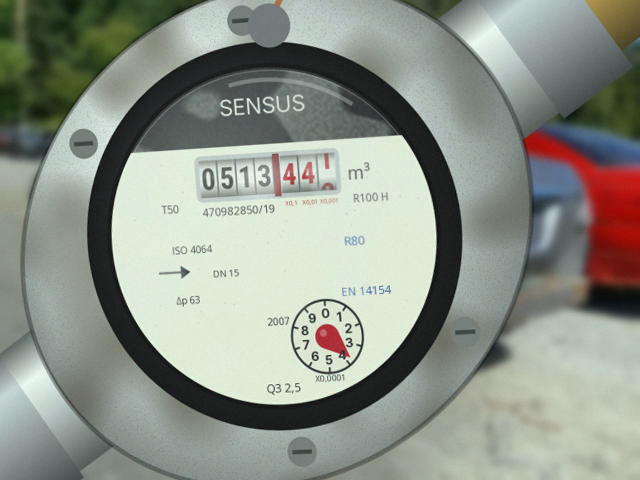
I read {"value": 513.4413, "unit": "m³"}
